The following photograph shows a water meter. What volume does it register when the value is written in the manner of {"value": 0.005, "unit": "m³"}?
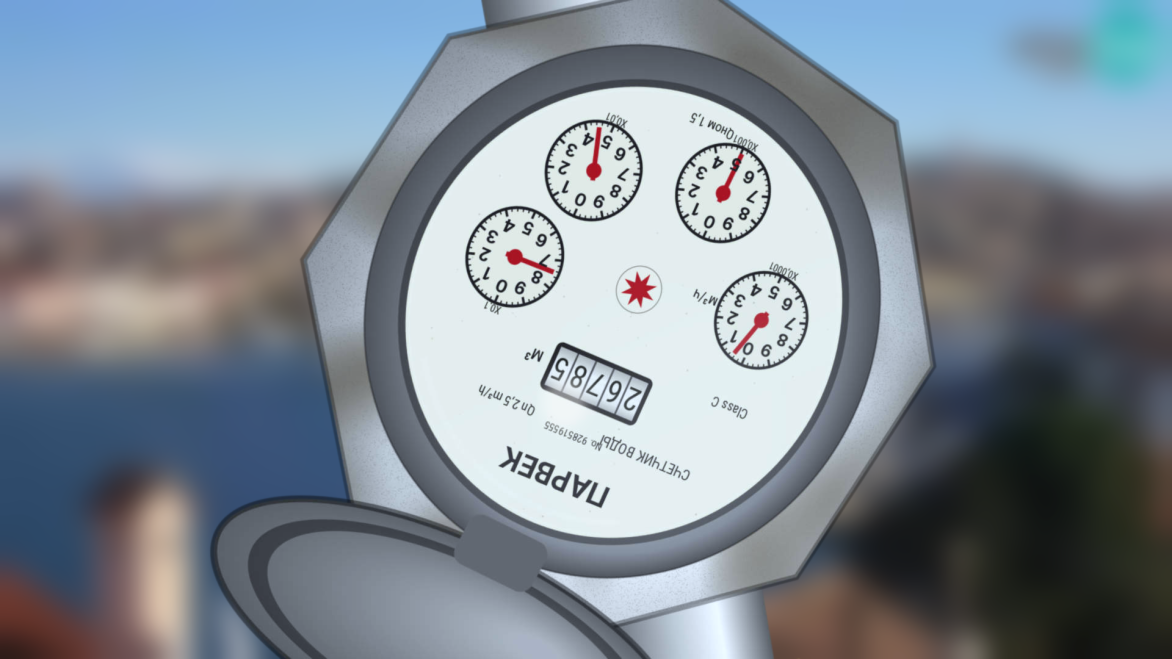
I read {"value": 26785.7450, "unit": "m³"}
